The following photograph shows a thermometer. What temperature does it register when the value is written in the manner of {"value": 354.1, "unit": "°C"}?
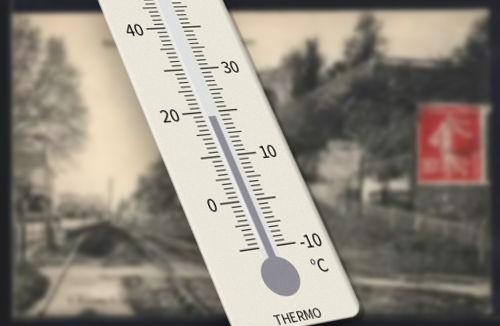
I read {"value": 19, "unit": "°C"}
